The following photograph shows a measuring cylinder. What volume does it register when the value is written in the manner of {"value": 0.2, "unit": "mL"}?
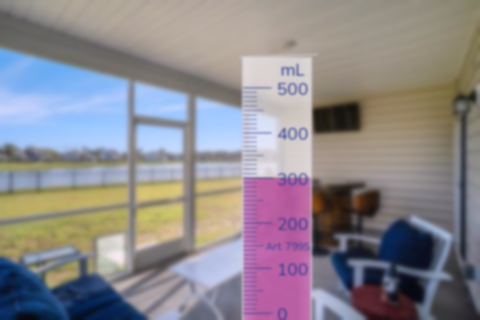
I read {"value": 300, "unit": "mL"}
